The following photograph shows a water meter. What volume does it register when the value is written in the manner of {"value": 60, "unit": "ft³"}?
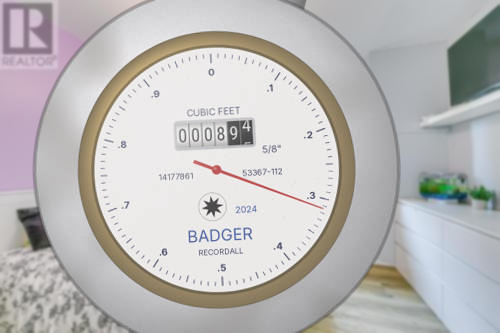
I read {"value": 894.31, "unit": "ft³"}
